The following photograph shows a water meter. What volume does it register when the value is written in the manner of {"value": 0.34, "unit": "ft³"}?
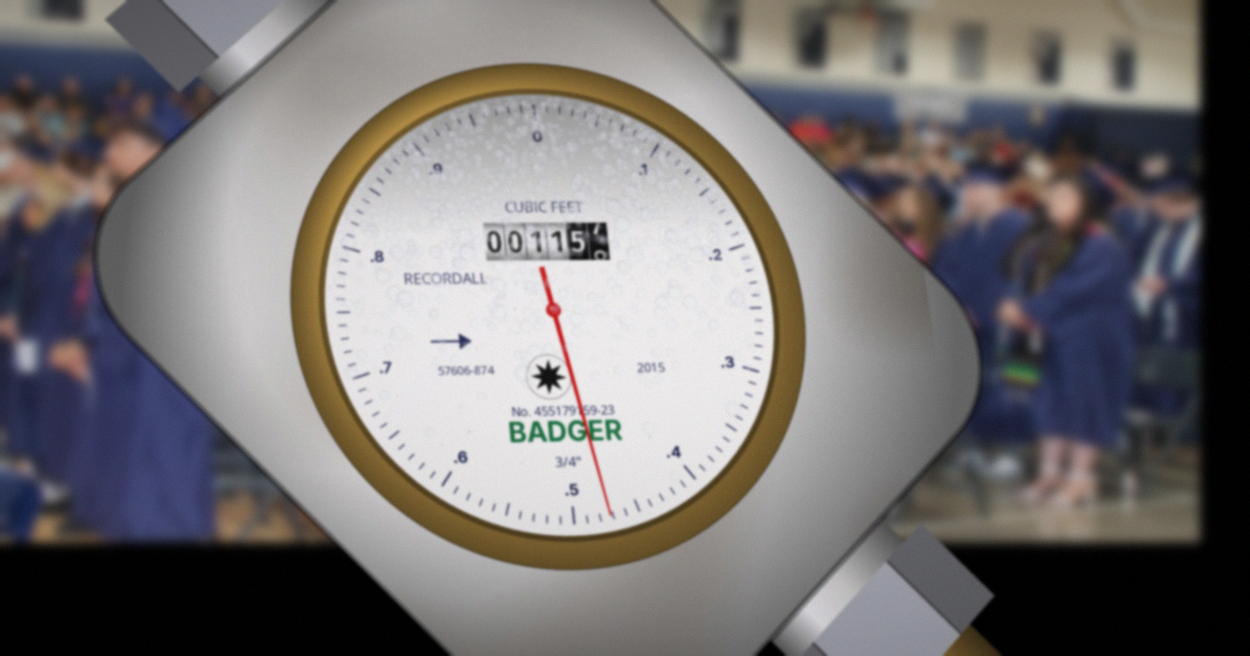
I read {"value": 1157.47, "unit": "ft³"}
